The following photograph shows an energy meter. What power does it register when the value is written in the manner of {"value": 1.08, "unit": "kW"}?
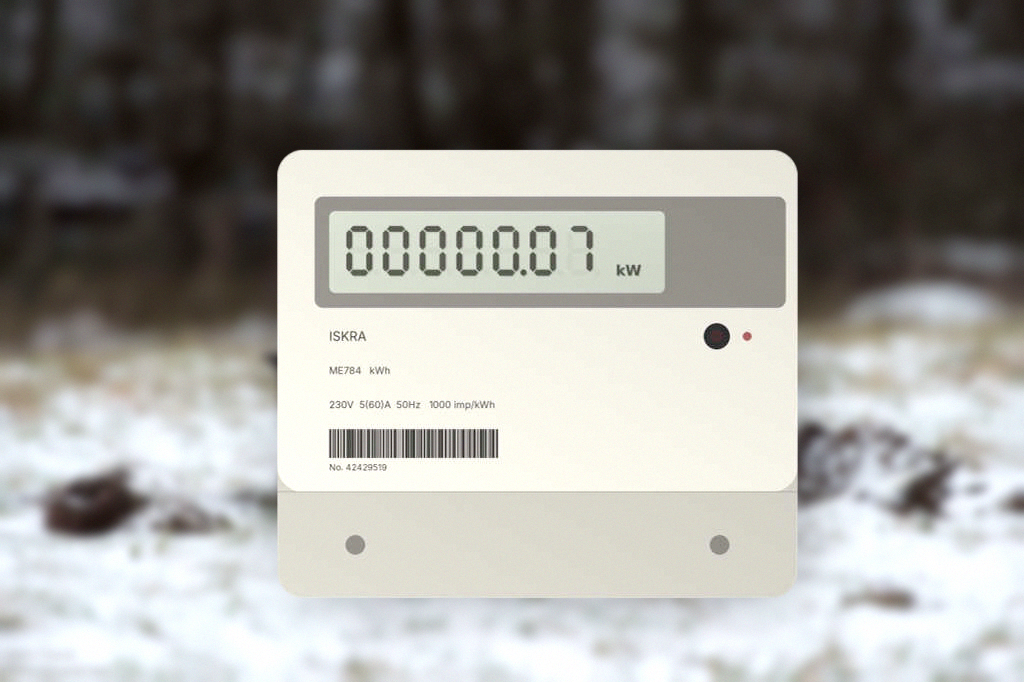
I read {"value": 0.07, "unit": "kW"}
